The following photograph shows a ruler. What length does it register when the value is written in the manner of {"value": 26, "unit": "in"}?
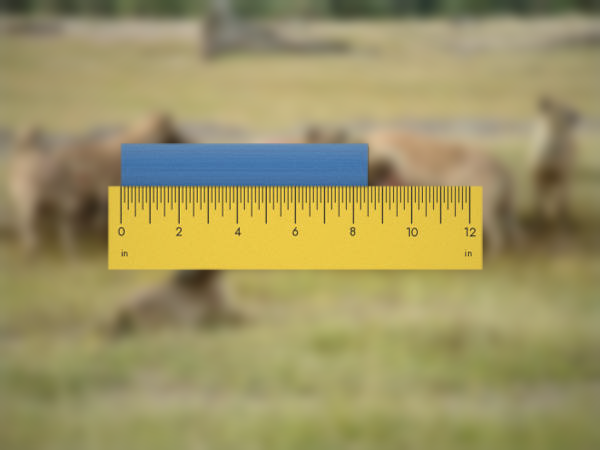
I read {"value": 8.5, "unit": "in"}
